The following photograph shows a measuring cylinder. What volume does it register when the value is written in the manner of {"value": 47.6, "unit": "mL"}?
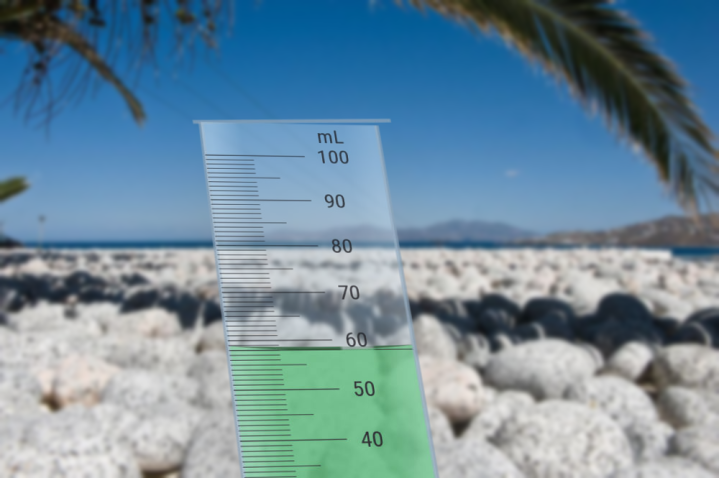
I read {"value": 58, "unit": "mL"}
